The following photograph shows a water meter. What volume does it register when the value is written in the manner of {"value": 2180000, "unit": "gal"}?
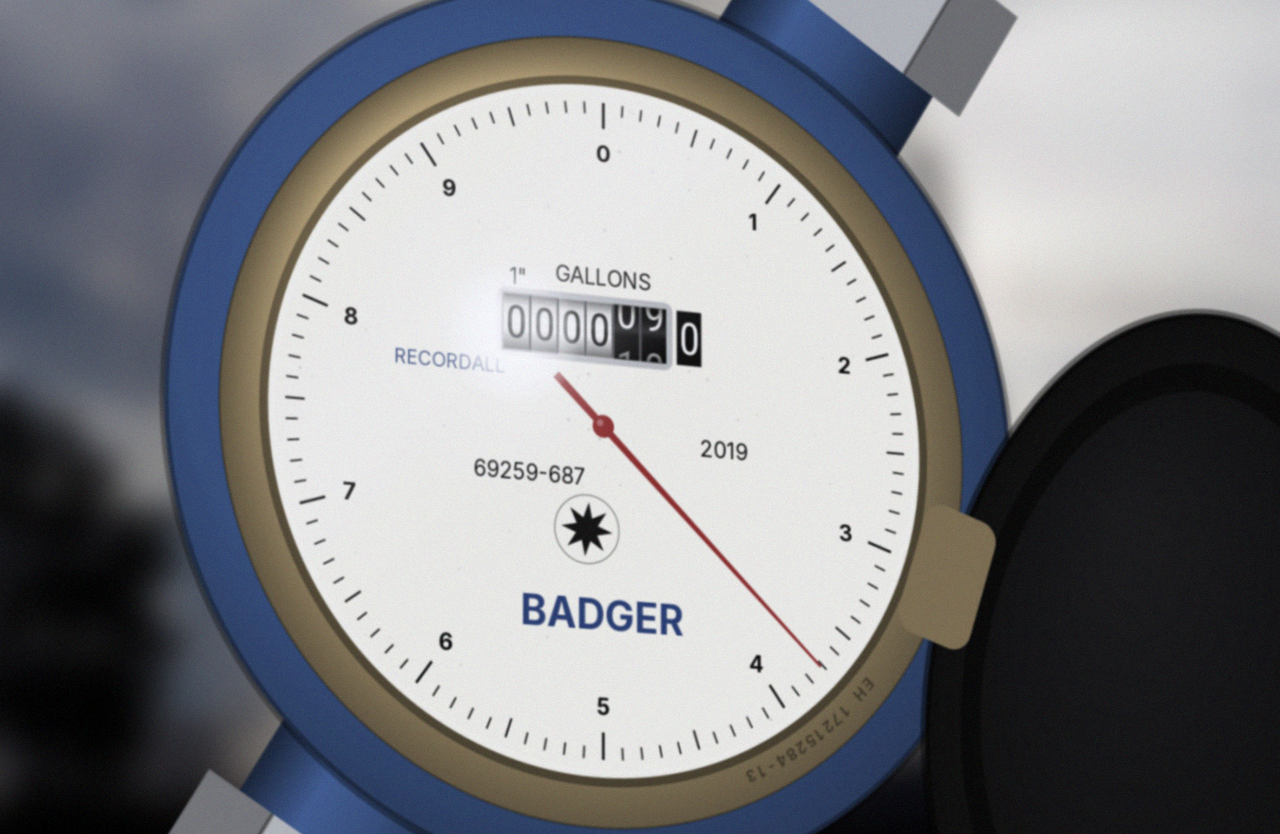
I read {"value": 93.7, "unit": "gal"}
